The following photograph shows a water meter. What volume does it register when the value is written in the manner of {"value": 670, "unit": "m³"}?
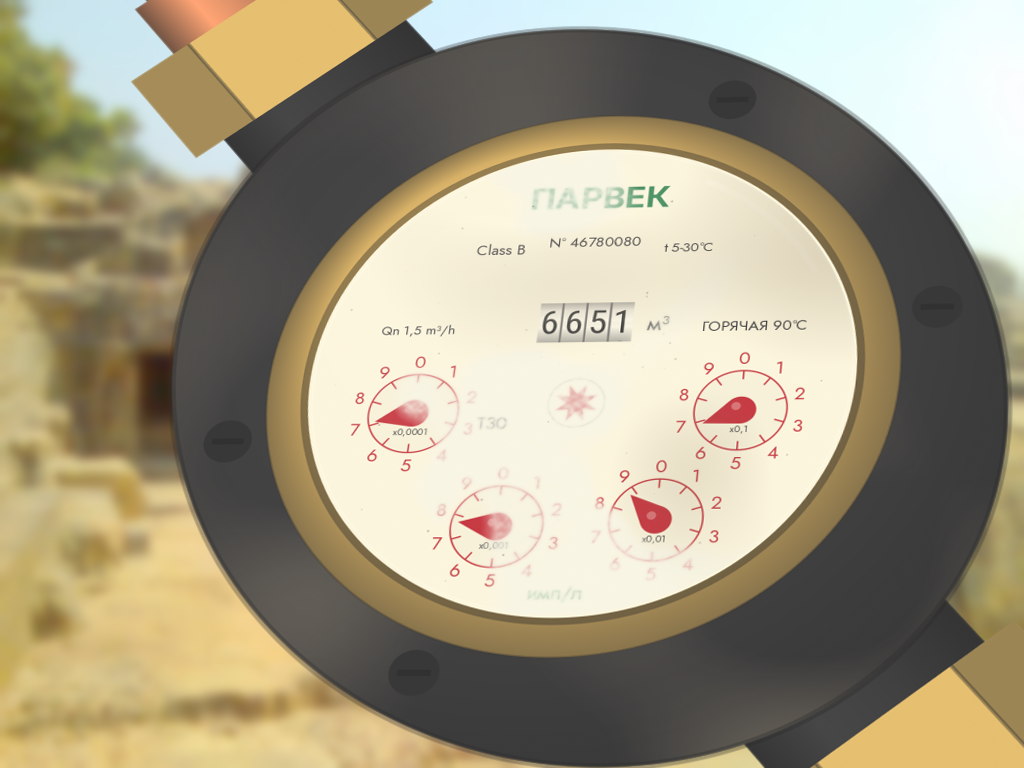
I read {"value": 6651.6877, "unit": "m³"}
